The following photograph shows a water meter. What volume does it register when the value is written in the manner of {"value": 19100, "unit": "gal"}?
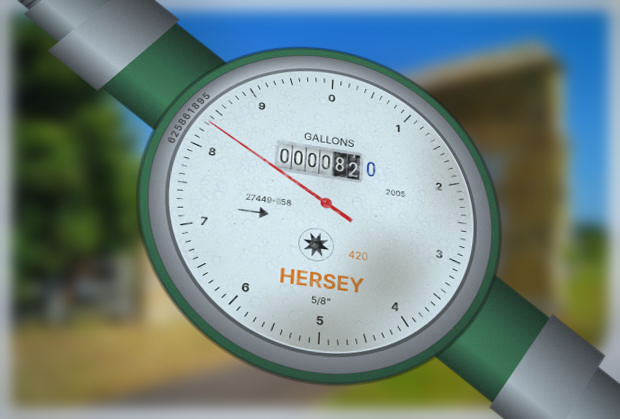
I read {"value": 818.3, "unit": "gal"}
